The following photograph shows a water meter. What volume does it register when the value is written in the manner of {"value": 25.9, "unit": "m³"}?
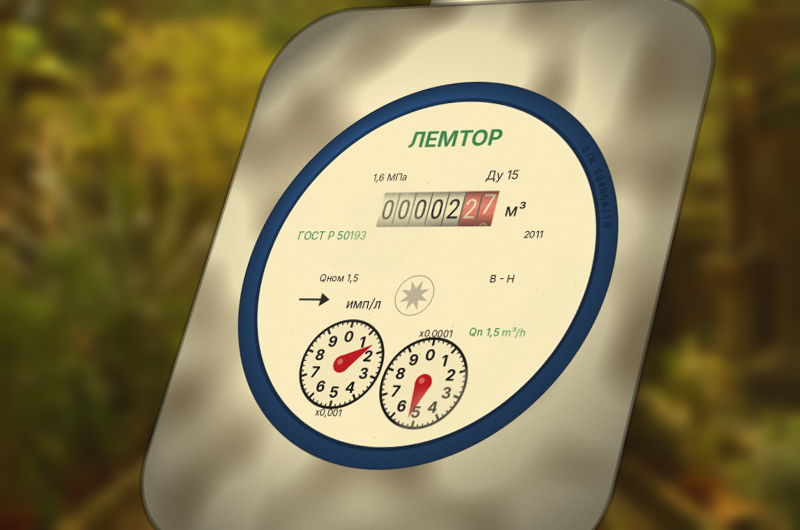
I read {"value": 2.2715, "unit": "m³"}
